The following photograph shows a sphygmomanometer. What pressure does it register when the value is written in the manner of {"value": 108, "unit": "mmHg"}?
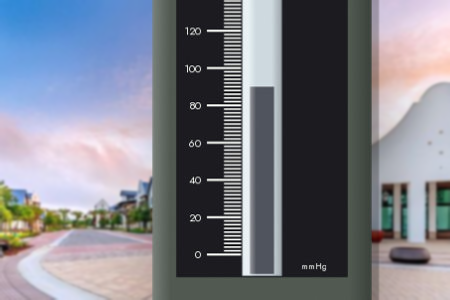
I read {"value": 90, "unit": "mmHg"}
